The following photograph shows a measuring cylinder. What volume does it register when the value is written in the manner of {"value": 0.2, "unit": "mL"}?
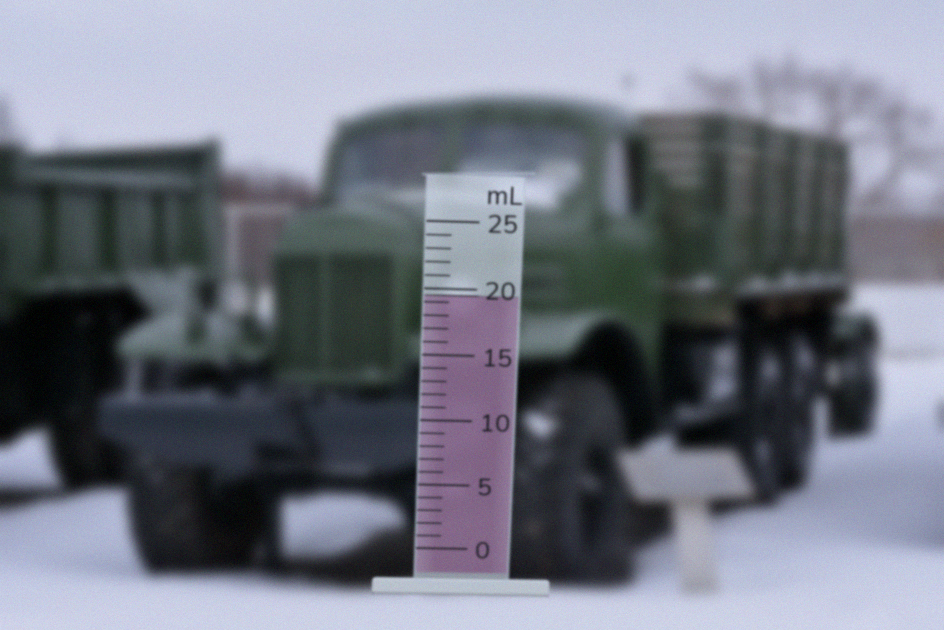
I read {"value": 19.5, "unit": "mL"}
